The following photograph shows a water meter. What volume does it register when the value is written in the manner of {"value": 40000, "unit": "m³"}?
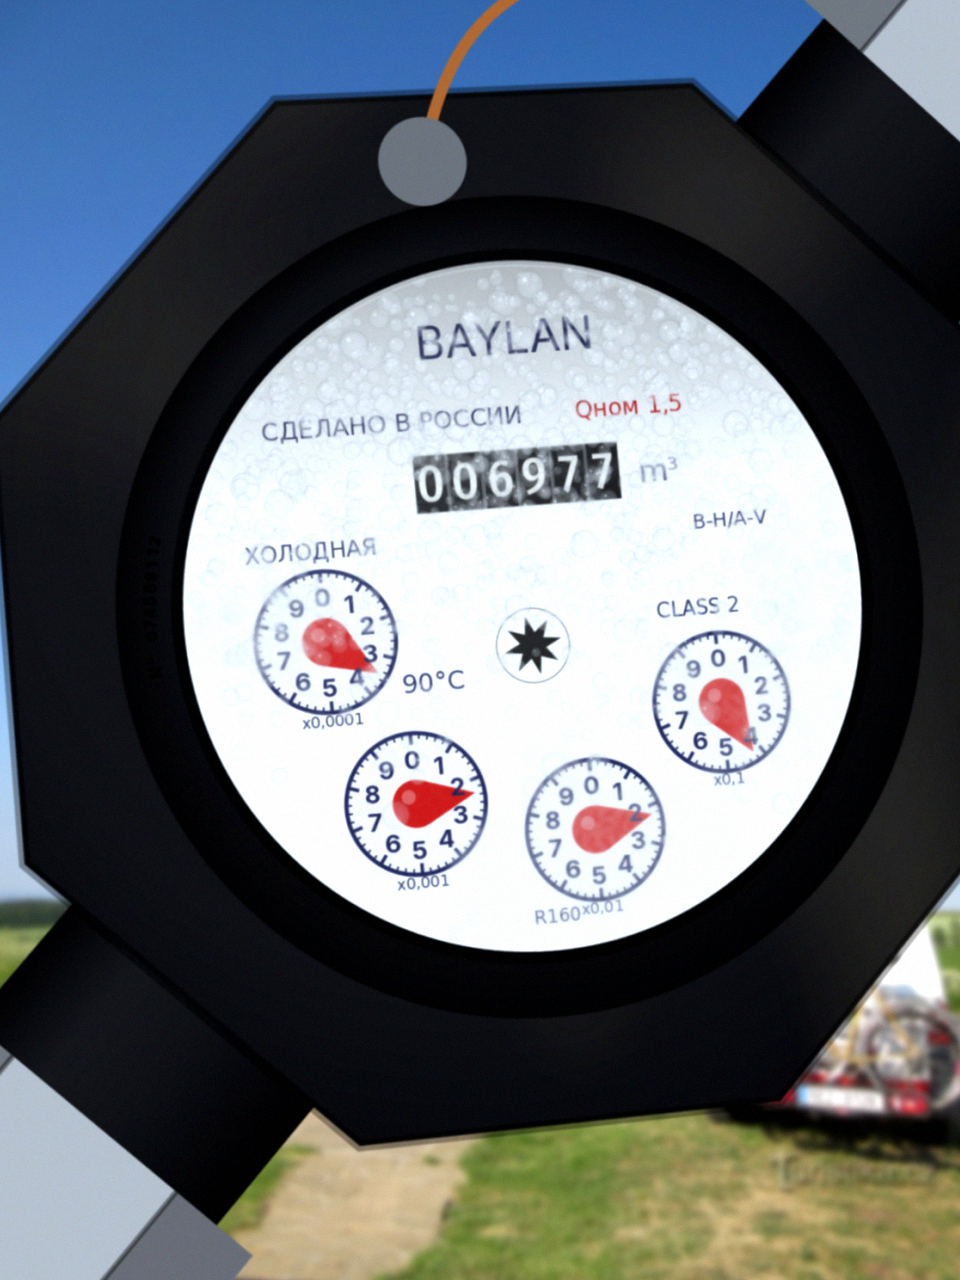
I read {"value": 6977.4223, "unit": "m³"}
